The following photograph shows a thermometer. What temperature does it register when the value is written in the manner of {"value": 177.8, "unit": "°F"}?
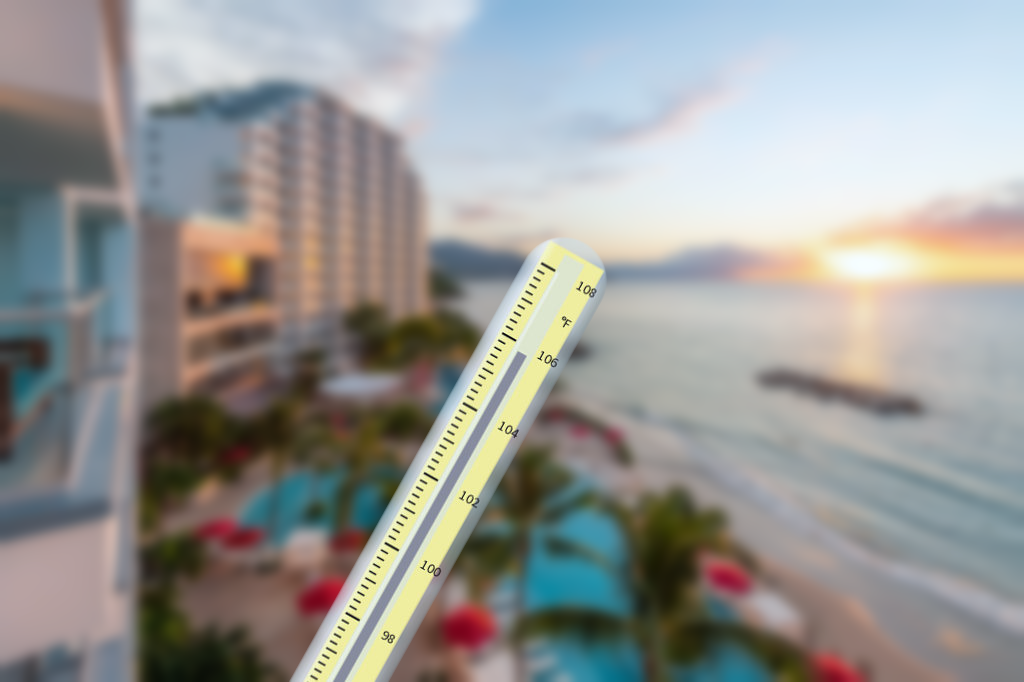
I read {"value": 105.8, "unit": "°F"}
